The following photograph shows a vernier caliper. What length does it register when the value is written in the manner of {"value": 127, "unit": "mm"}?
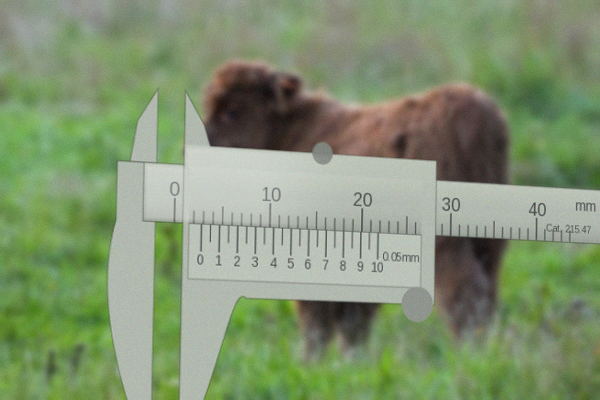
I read {"value": 2.8, "unit": "mm"}
